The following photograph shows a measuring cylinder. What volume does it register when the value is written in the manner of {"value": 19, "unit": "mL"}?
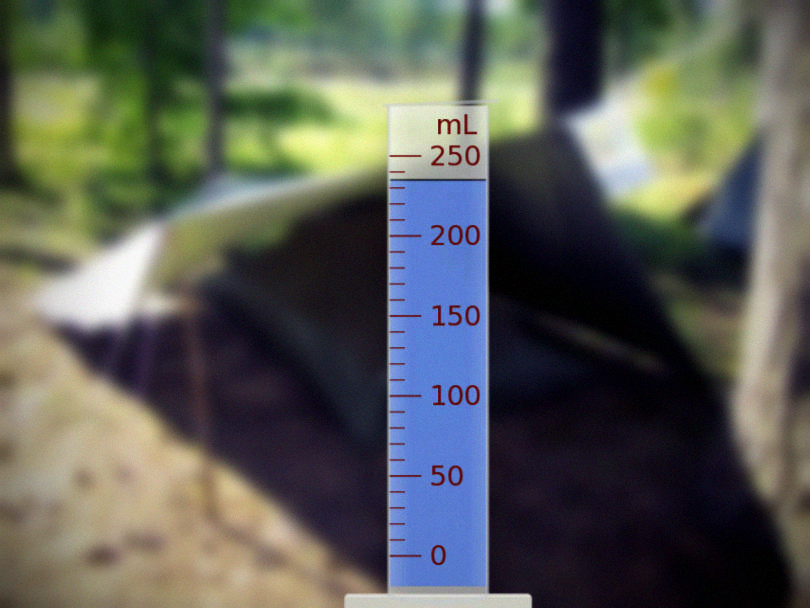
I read {"value": 235, "unit": "mL"}
